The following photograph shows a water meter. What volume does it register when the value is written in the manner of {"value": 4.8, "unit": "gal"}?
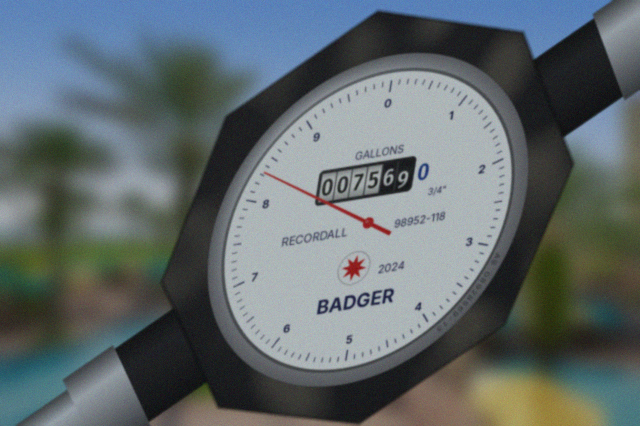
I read {"value": 75688.3, "unit": "gal"}
